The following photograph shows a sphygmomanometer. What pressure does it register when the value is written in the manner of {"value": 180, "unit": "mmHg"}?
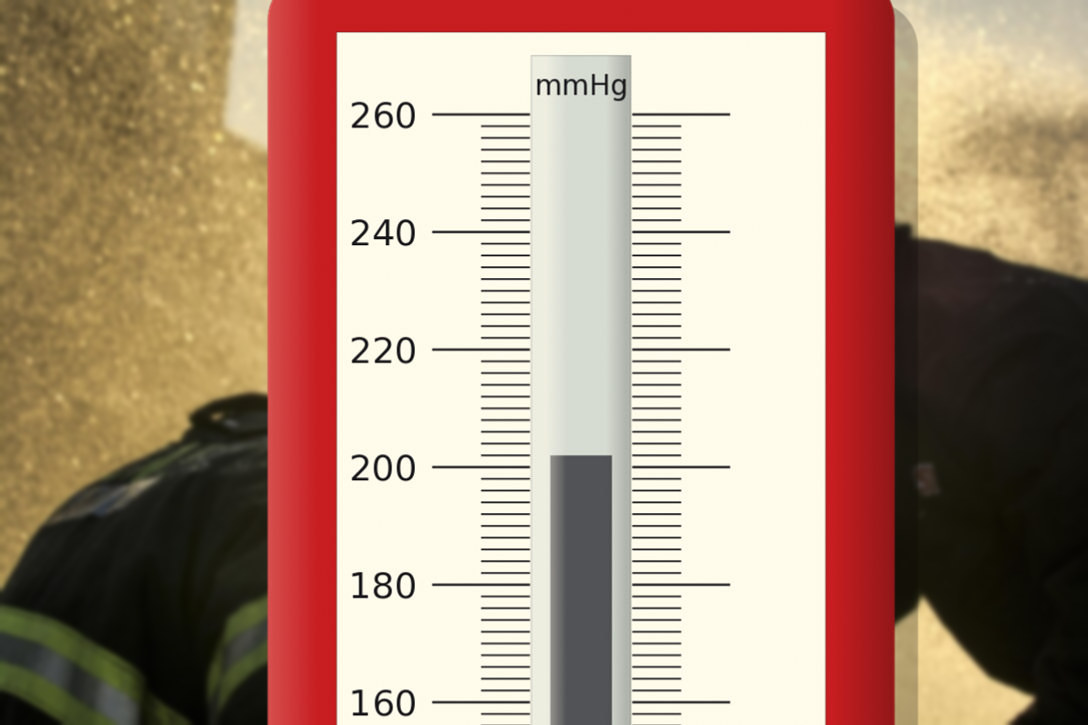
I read {"value": 202, "unit": "mmHg"}
